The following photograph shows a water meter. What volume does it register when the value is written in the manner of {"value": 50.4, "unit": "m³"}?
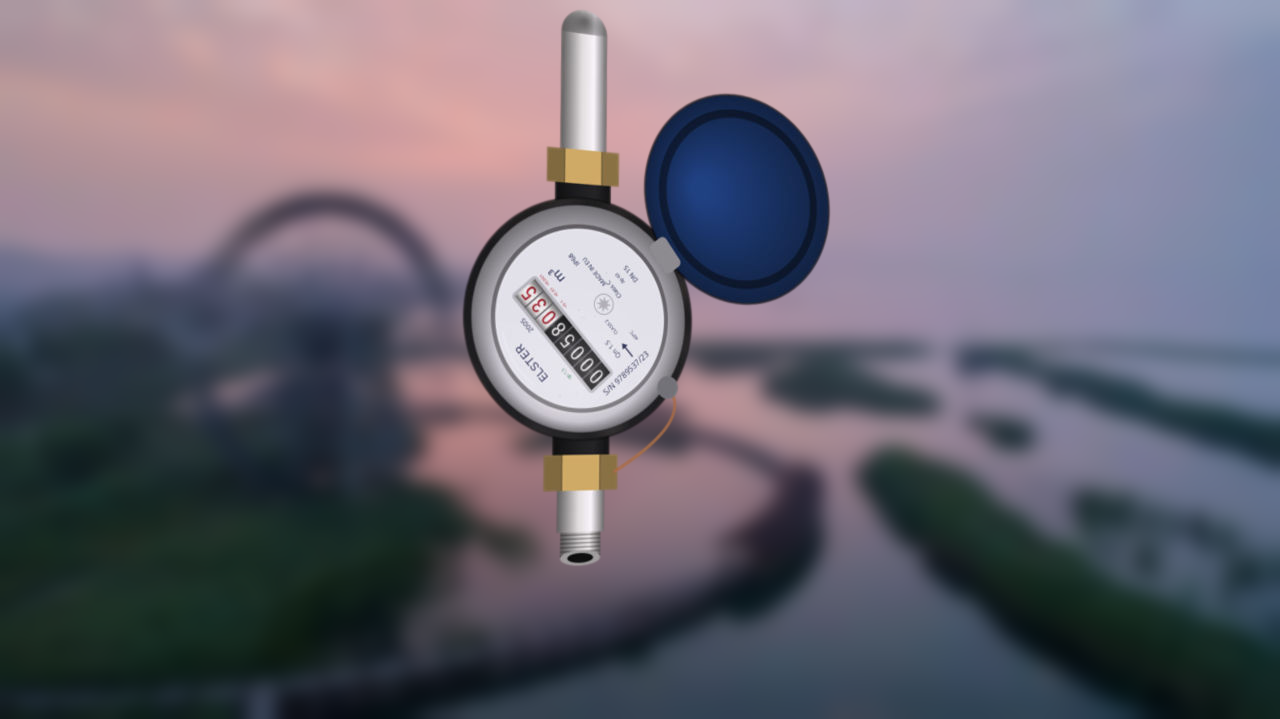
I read {"value": 58.035, "unit": "m³"}
